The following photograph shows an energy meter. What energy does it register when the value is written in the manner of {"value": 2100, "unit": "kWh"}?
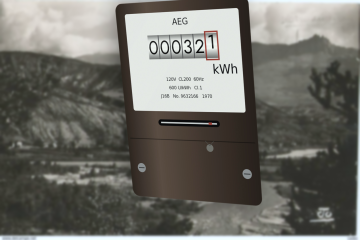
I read {"value": 32.1, "unit": "kWh"}
